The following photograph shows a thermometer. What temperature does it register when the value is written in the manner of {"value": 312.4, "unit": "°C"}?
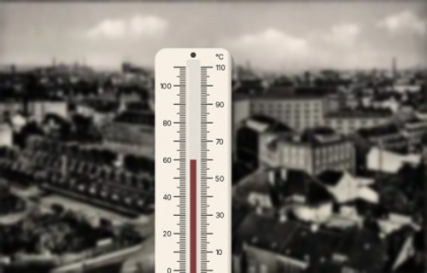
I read {"value": 60, "unit": "°C"}
